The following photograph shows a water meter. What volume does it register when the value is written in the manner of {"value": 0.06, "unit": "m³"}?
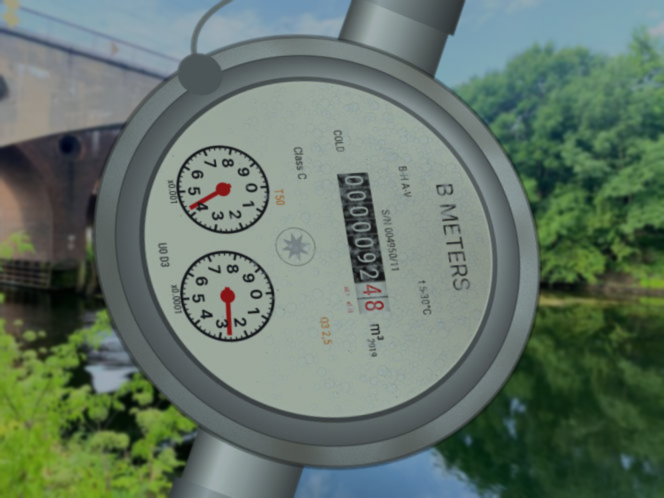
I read {"value": 92.4842, "unit": "m³"}
